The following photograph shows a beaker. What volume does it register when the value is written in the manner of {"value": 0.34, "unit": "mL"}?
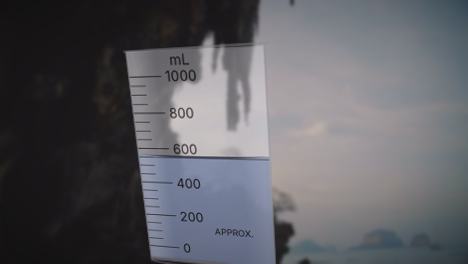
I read {"value": 550, "unit": "mL"}
